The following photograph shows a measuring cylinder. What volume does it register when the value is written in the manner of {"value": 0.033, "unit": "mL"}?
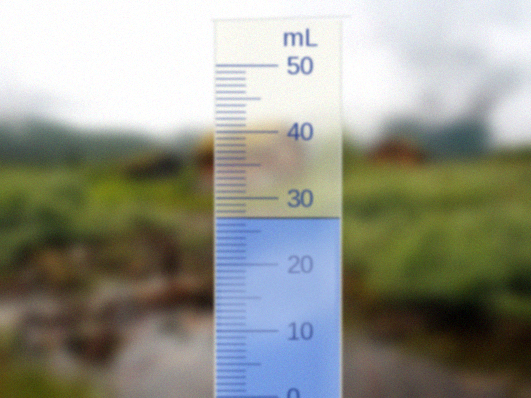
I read {"value": 27, "unit": "mL"}
